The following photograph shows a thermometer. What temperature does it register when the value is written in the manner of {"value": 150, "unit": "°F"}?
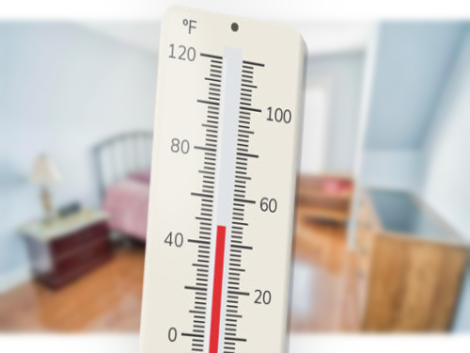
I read {"value": 48, "unit": "°F"}
